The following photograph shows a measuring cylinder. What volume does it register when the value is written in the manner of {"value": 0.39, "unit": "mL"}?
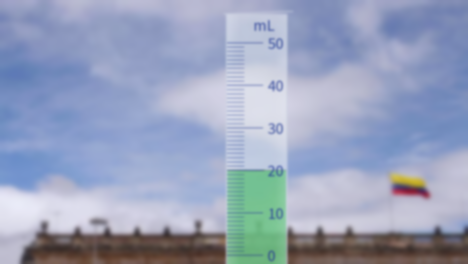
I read {"value": 20, "unit": "mL"}
